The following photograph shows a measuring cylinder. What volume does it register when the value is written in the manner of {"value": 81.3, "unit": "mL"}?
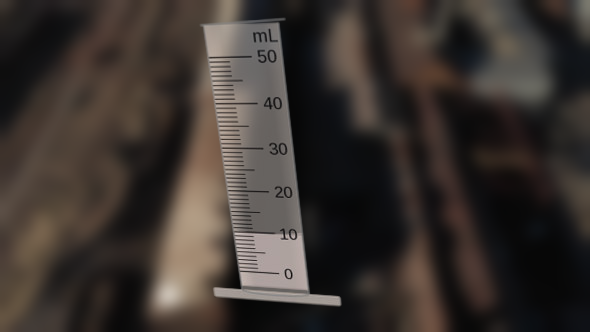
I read {"value": 10, "unit": "mL"}
